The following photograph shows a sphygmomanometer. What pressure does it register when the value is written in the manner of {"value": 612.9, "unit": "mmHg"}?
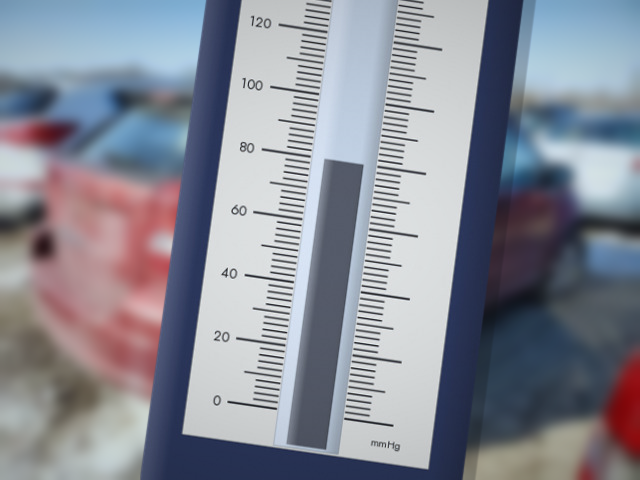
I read {"value": 80, "unit": "mmHg"}
